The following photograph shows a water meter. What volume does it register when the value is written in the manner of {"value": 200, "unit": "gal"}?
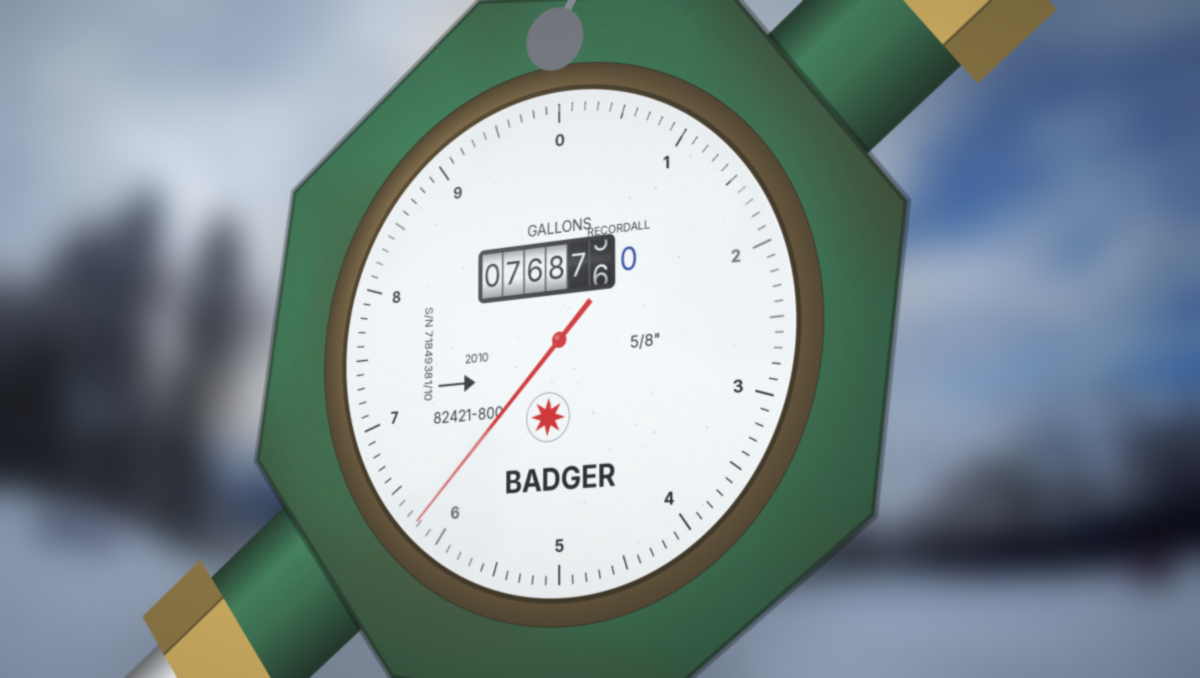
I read {"value": 768756.2, "unit": "gal"}
